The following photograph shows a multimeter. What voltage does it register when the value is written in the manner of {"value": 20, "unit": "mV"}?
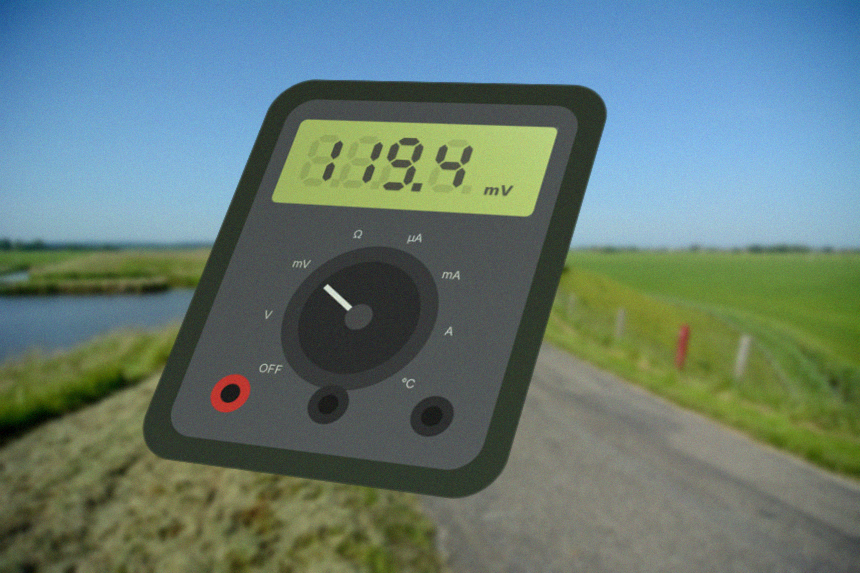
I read {"value": 119.4, "unit": "mV"}
